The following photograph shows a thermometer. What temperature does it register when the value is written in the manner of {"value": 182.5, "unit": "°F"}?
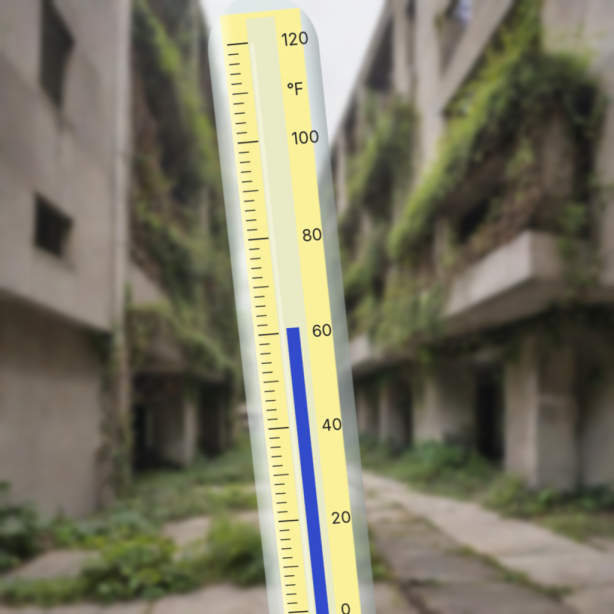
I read {"value": 61, "unit": "°F"}
